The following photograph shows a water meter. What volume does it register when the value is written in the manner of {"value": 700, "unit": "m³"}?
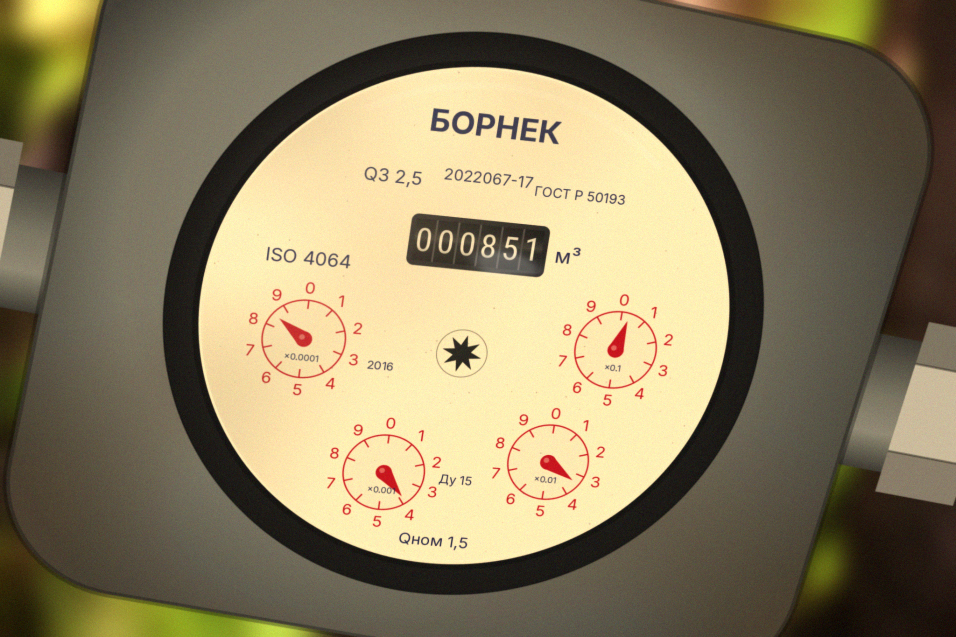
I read {"value": 851.0338, "unit": "m³"}
